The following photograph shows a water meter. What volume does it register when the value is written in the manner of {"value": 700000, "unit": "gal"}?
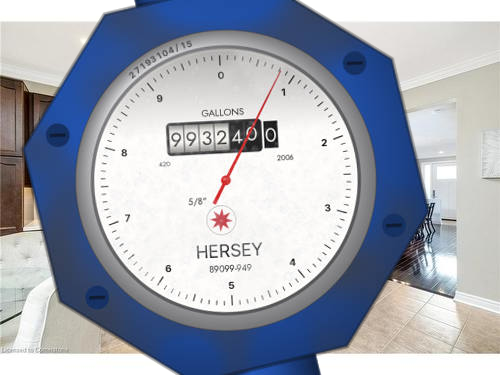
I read {"value": 9932400.8, "unit": "gal"}
